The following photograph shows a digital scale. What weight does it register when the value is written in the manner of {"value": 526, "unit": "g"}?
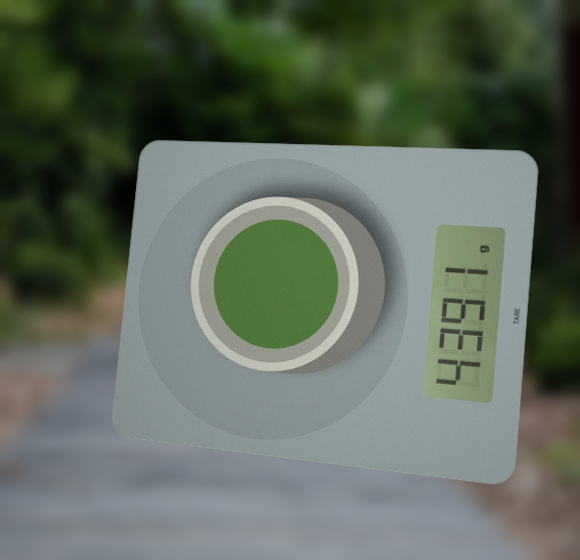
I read {"value": 4391, "unit": "g"}
